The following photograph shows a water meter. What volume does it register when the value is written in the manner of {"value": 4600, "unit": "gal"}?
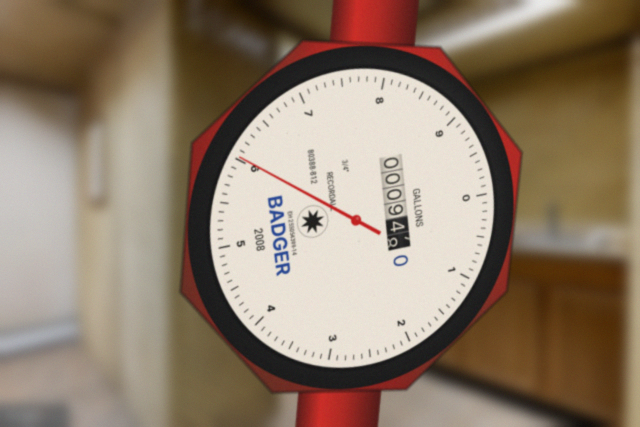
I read {"value": 9476.0, "unit": "gal"}
